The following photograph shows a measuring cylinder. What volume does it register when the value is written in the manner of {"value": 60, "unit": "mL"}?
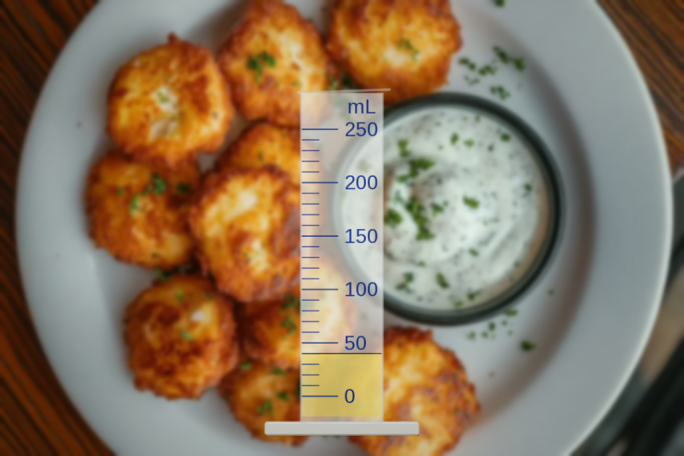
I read {"value": 40, "unit": "mL"}
